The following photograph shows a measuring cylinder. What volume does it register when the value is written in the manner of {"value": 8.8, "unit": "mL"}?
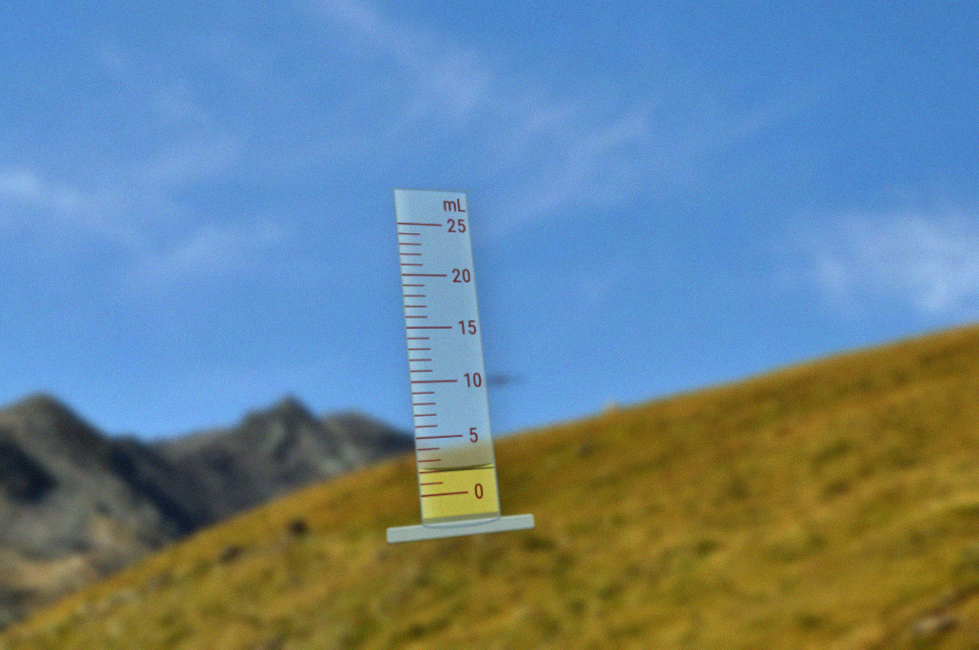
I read {"value": 2, "unit": "mL"}
